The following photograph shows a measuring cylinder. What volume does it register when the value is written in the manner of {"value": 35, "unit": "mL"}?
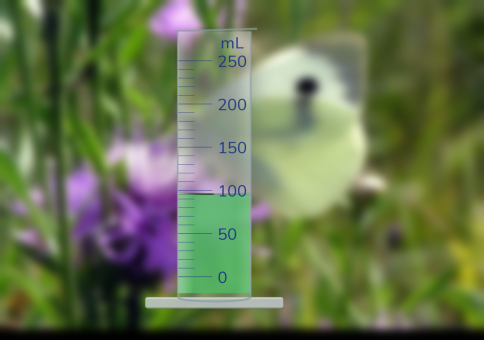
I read {"value": 95, "unit": "mL"}
